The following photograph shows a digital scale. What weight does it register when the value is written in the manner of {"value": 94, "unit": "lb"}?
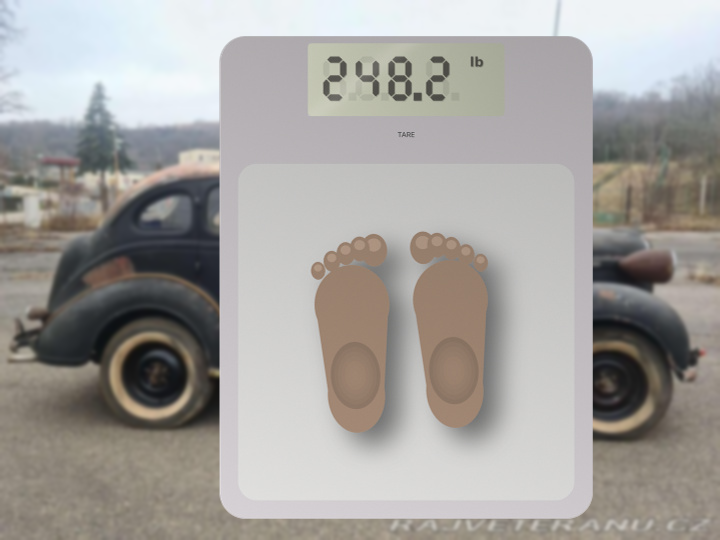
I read {"value": 248.2, "unit": "lb"}
